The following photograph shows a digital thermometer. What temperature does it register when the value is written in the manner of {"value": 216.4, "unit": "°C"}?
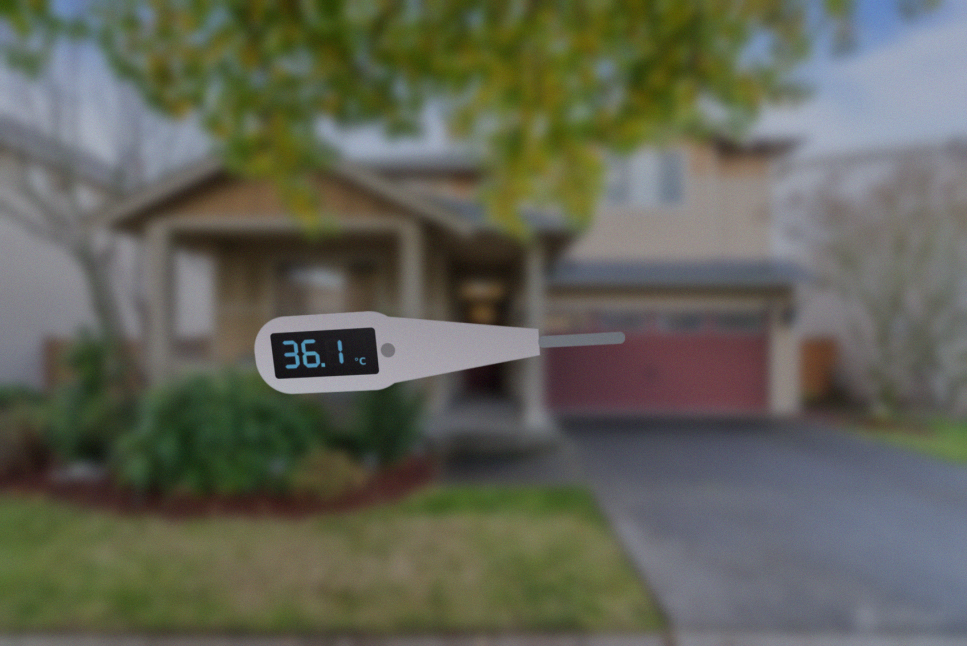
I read {"value": 36.1, "unit": "°C"}
